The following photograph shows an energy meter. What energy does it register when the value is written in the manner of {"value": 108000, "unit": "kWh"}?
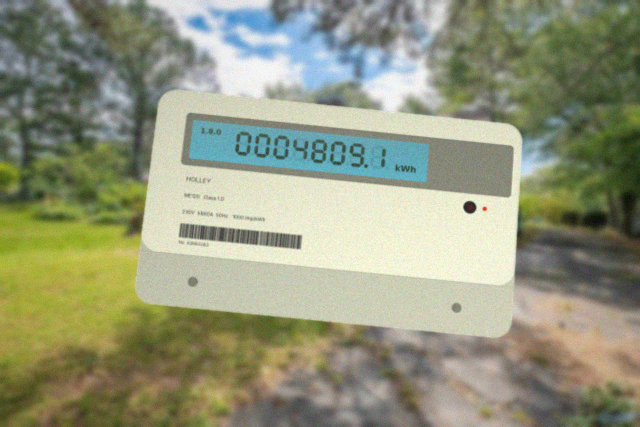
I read {"value": 4809.1, "unit": "kWh"}
